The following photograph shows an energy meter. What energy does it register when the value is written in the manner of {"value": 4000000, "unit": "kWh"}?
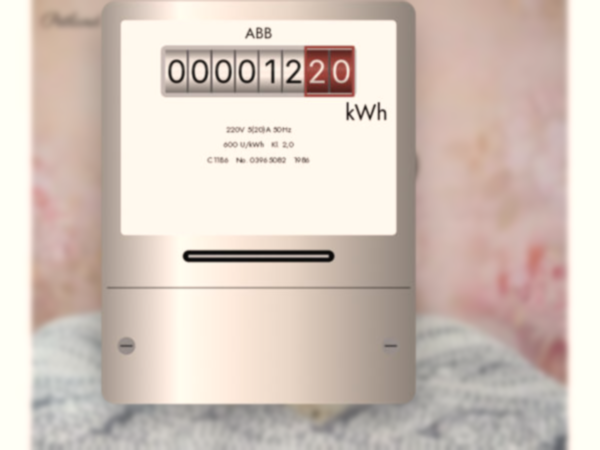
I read {"value": 12.20, "unit": "kWh"}
